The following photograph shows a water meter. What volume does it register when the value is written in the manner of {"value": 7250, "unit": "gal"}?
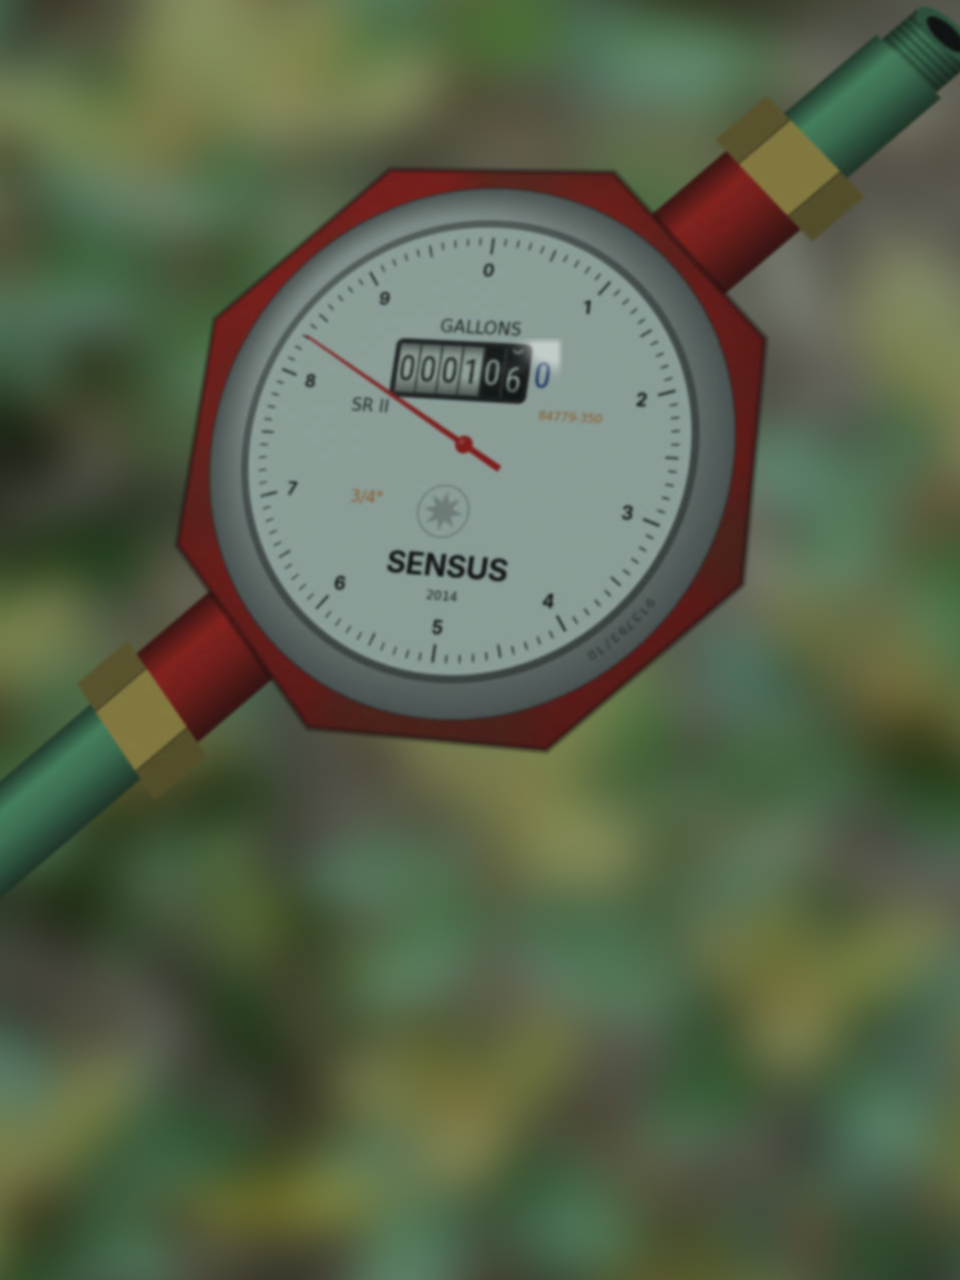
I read {"value": 1058.3, "unit": "gal"}
